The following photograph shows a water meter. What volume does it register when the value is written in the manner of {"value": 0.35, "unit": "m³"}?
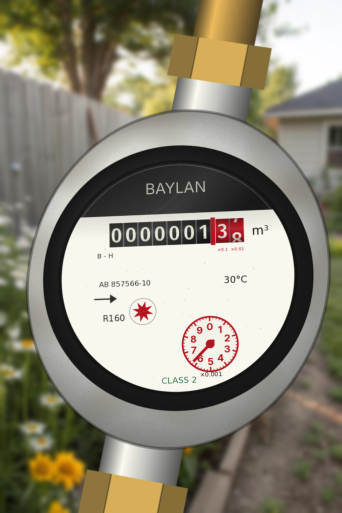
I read {"value": 1.376, "unit": "m³"}
